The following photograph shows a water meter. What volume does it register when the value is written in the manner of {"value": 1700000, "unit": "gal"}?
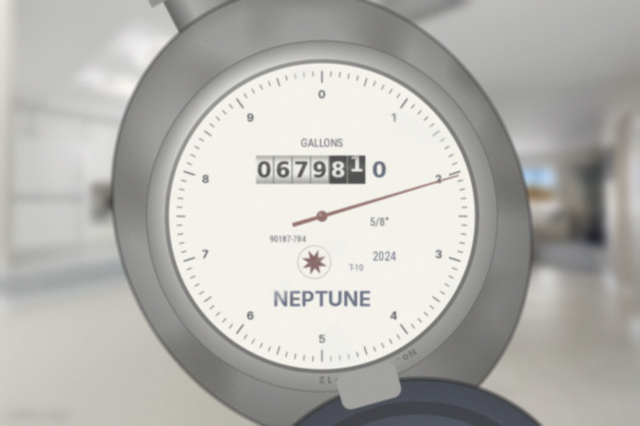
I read {"value": 679812.0, "unit": "gal"}
